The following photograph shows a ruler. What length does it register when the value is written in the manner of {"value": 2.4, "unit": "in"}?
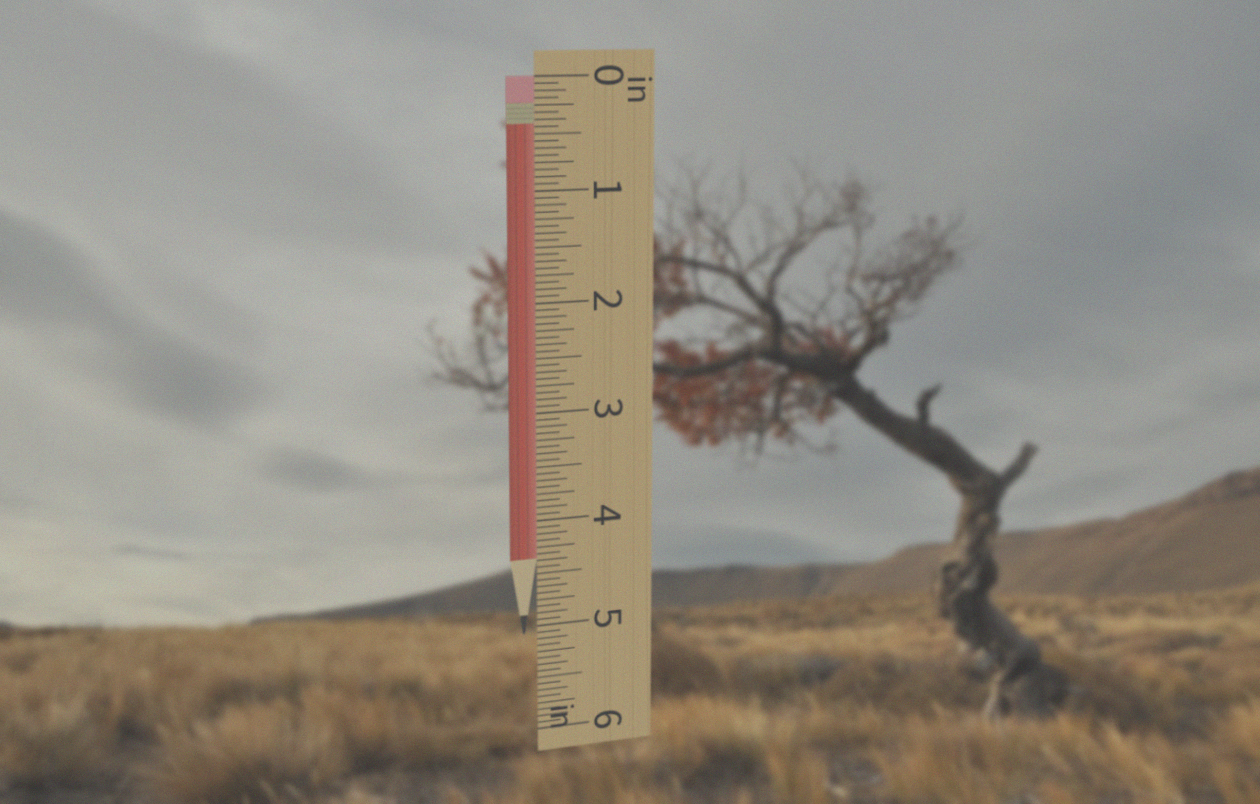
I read {"value": 5.0625, "unit": "in"}
